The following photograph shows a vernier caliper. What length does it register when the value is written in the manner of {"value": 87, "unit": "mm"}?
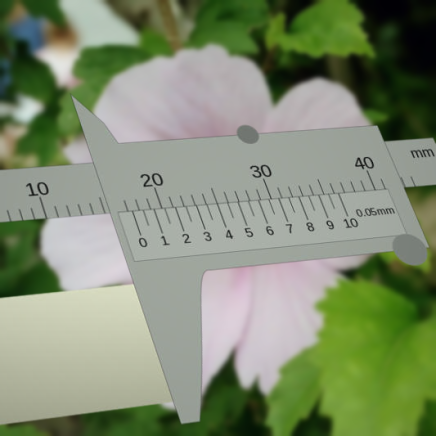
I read {"value": 17.4, "unit": "mm"}
